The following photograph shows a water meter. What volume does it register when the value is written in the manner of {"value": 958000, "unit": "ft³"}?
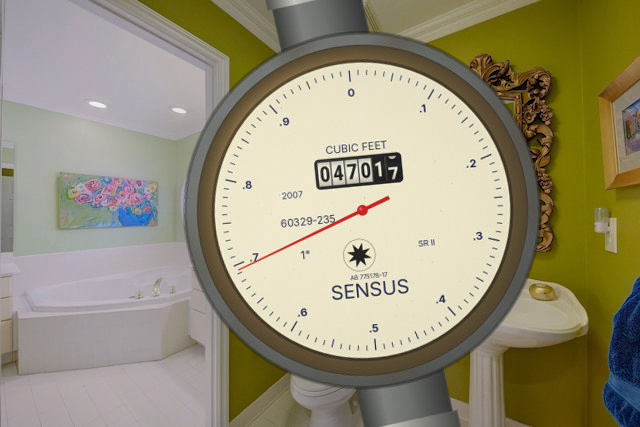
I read {"value": 47016.69, "unit": "ft³"}
